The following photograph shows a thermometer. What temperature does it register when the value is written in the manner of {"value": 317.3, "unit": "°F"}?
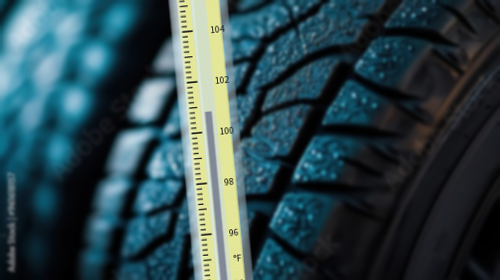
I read {"value": 100.8, "unit": "°F"}
